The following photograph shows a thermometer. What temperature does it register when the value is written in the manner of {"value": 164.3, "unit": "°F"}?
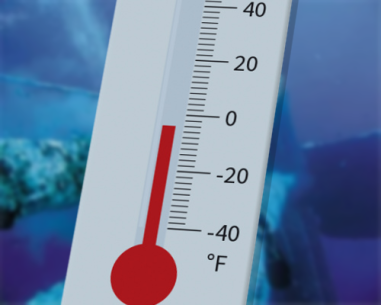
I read {"value": -4, "unit": "°F"}
